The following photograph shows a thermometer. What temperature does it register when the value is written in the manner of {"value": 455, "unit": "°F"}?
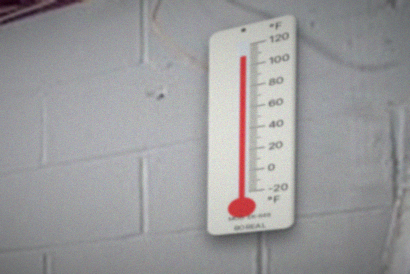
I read {"value": 110, "unit": "°F"}
